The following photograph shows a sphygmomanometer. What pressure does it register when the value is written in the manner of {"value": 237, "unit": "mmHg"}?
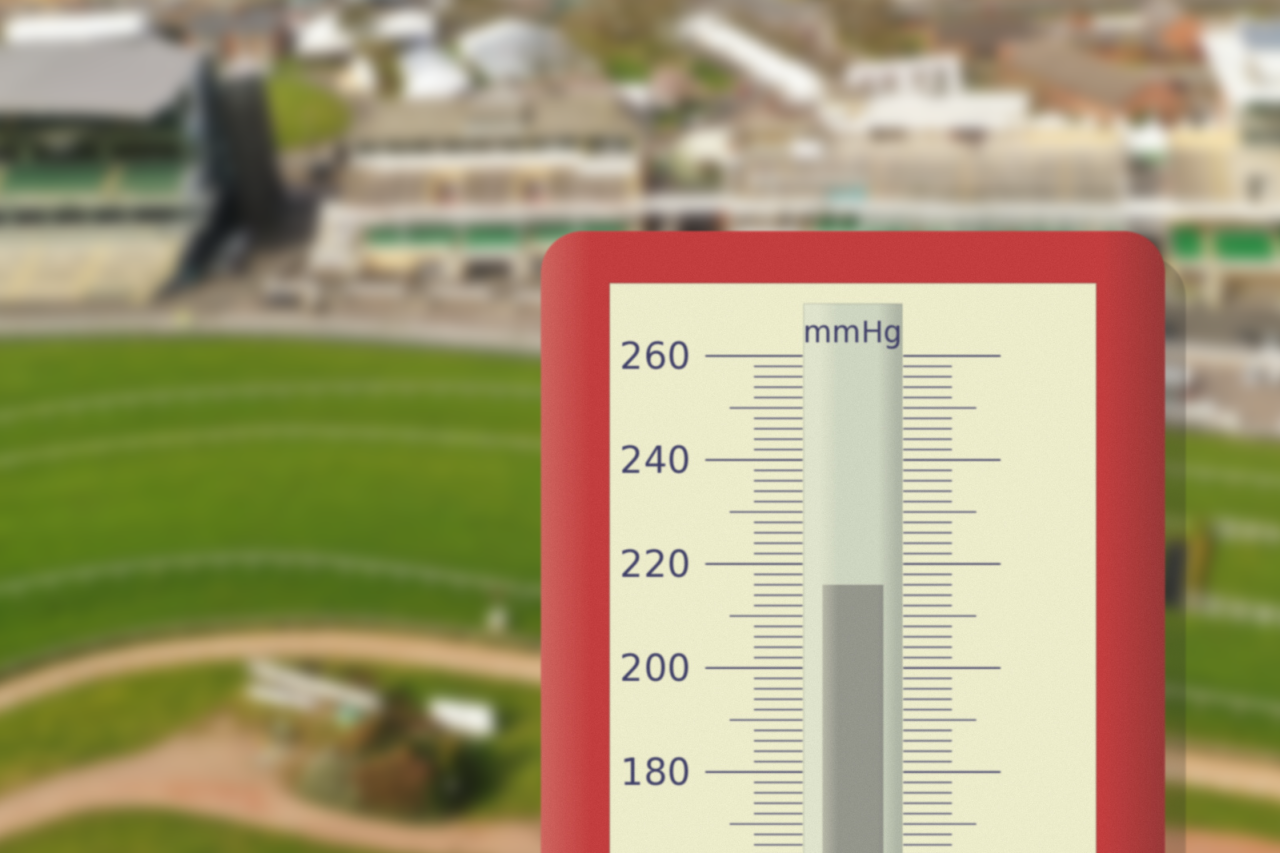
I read {"value": 216, "unit": "mmHg"}
